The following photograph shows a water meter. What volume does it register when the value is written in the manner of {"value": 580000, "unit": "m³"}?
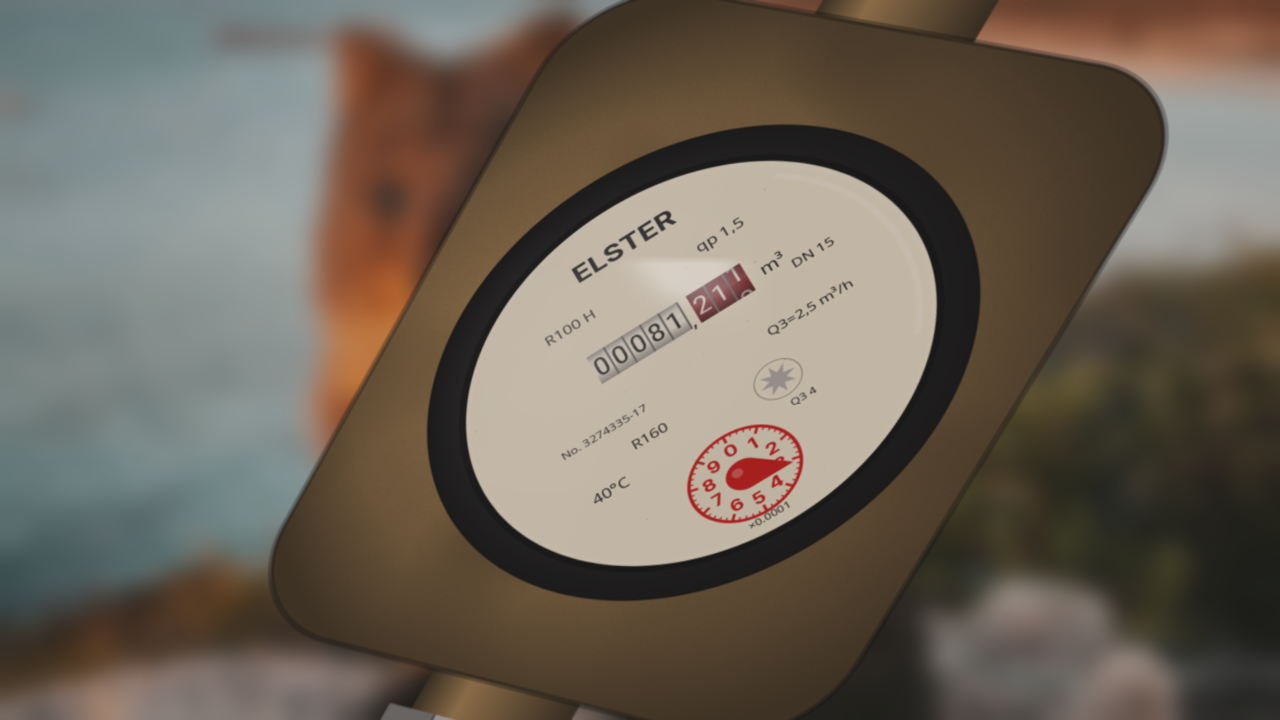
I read {"value": 81.2113, "unit": "m³"}
